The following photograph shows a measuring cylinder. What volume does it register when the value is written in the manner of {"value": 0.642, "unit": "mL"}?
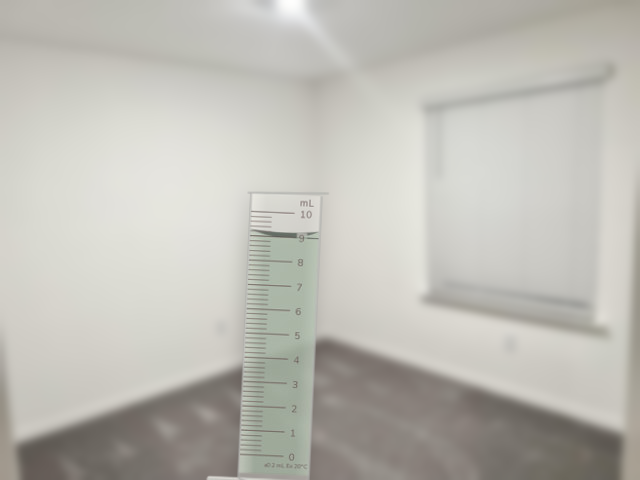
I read {"value": 9, "unit": "mL"}
